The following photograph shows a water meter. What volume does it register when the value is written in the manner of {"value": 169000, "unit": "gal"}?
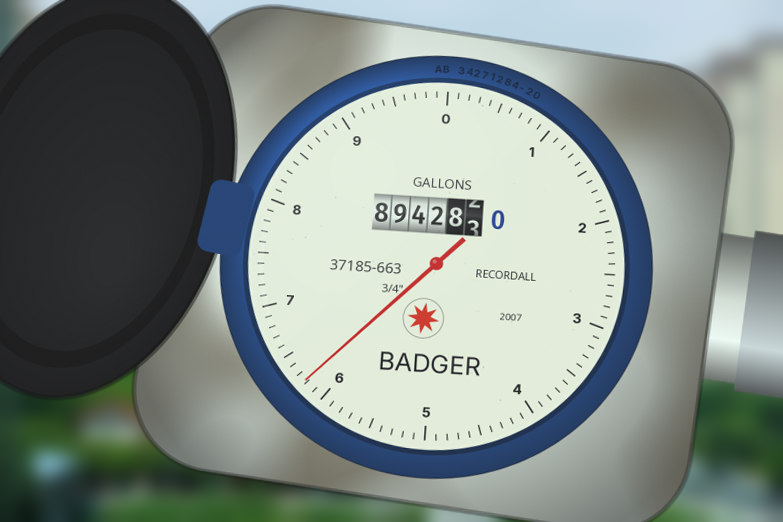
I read {"value": 8942826.2, "unit": "gal"}
